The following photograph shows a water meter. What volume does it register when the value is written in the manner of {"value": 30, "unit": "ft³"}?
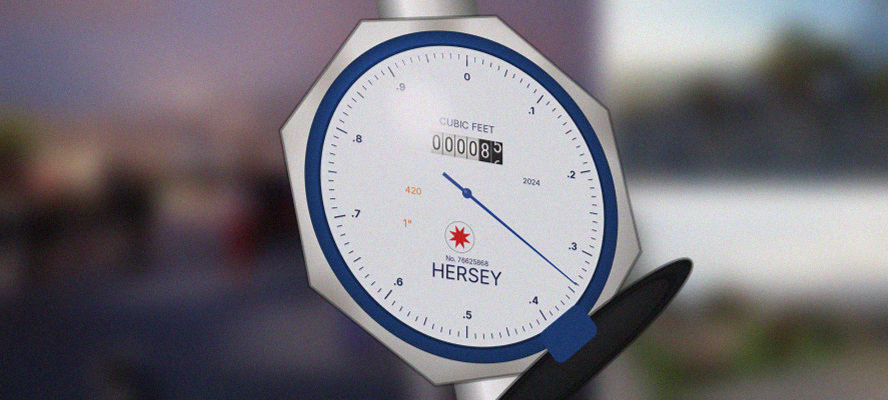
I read {"value": 85.34, "unit": "ft³"}
